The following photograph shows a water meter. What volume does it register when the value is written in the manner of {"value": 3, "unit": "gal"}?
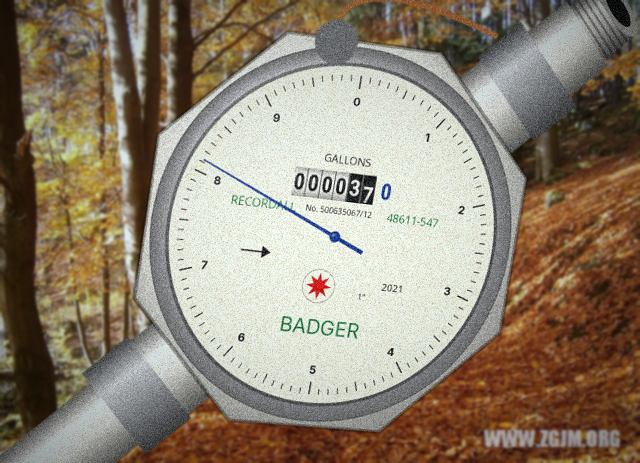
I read {"value": 368.1, "unit": "gal"}
